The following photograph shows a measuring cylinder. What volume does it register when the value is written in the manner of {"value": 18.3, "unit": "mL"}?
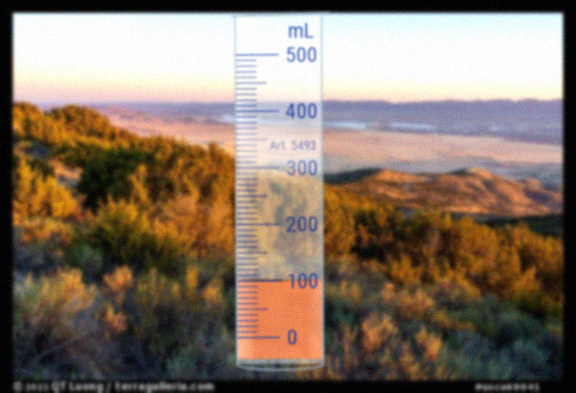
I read {"value": 100, "unit": "mL"}
